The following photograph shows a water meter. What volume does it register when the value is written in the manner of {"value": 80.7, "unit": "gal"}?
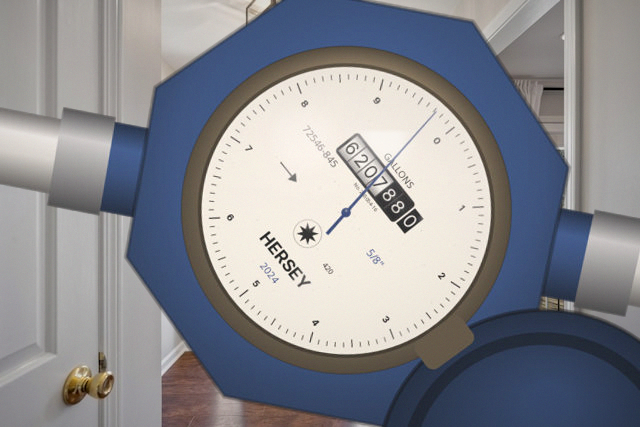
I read {"value": 6207879.7, "unit": "gal"}
